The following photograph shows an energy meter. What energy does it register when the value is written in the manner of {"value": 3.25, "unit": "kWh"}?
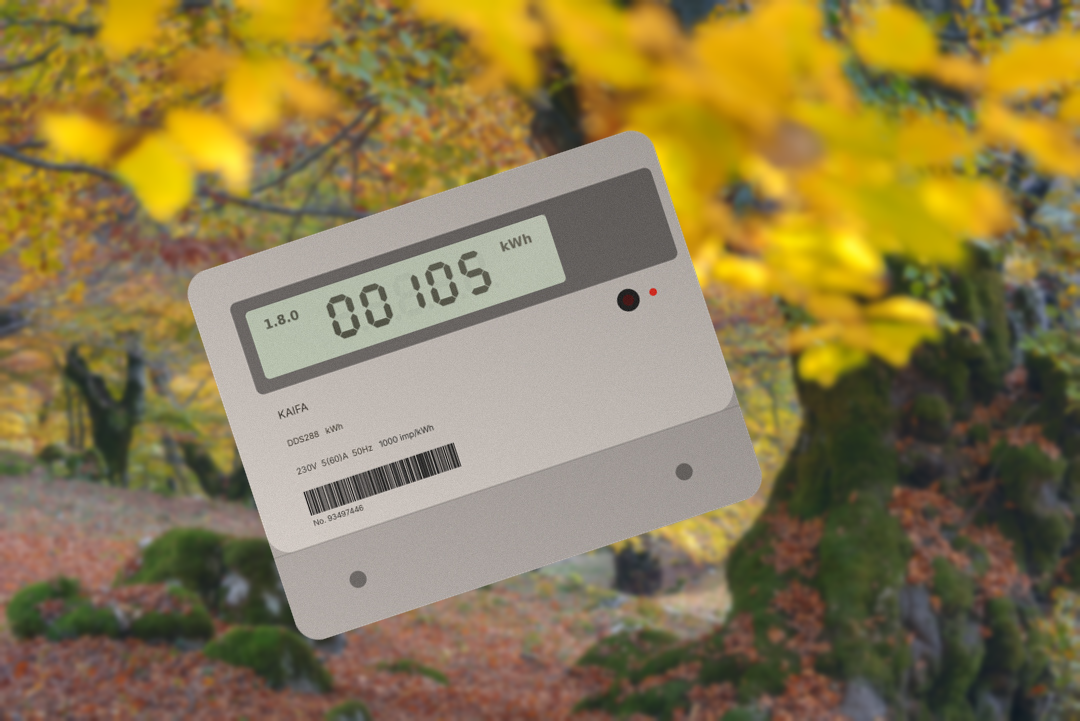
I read {"value": 105, "unit": "kWh"}
